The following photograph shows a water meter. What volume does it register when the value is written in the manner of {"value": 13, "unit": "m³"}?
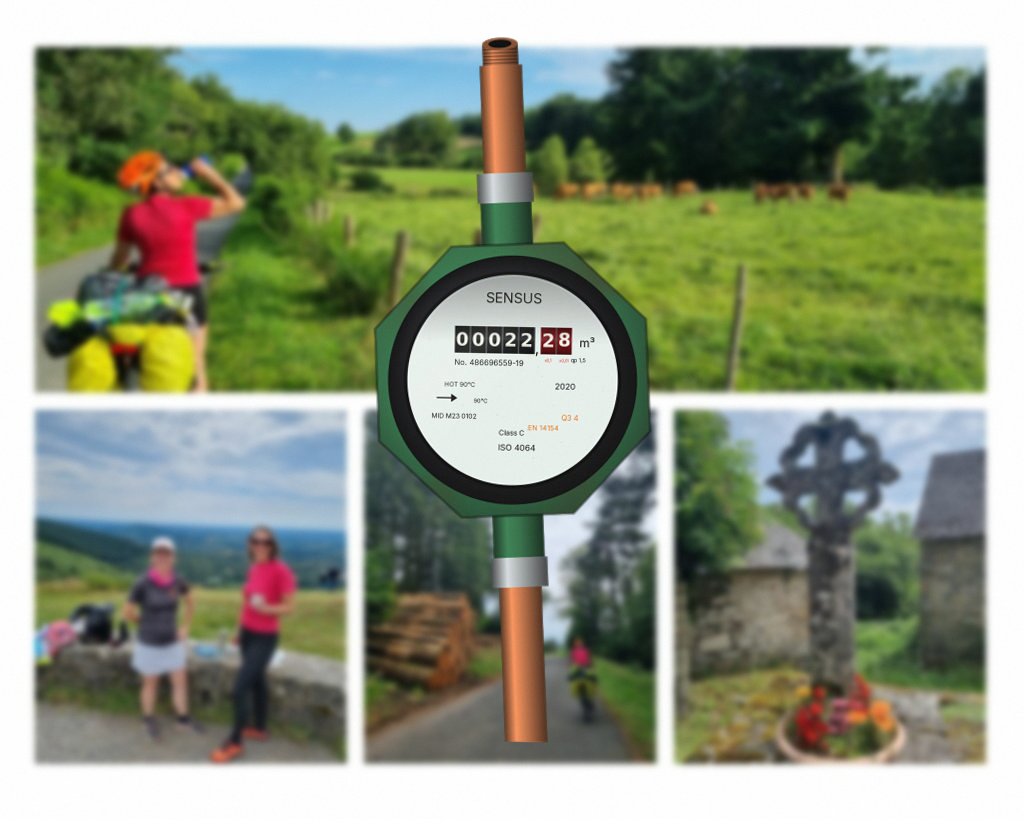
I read {"value": 22.28, "unit": "m³"}
